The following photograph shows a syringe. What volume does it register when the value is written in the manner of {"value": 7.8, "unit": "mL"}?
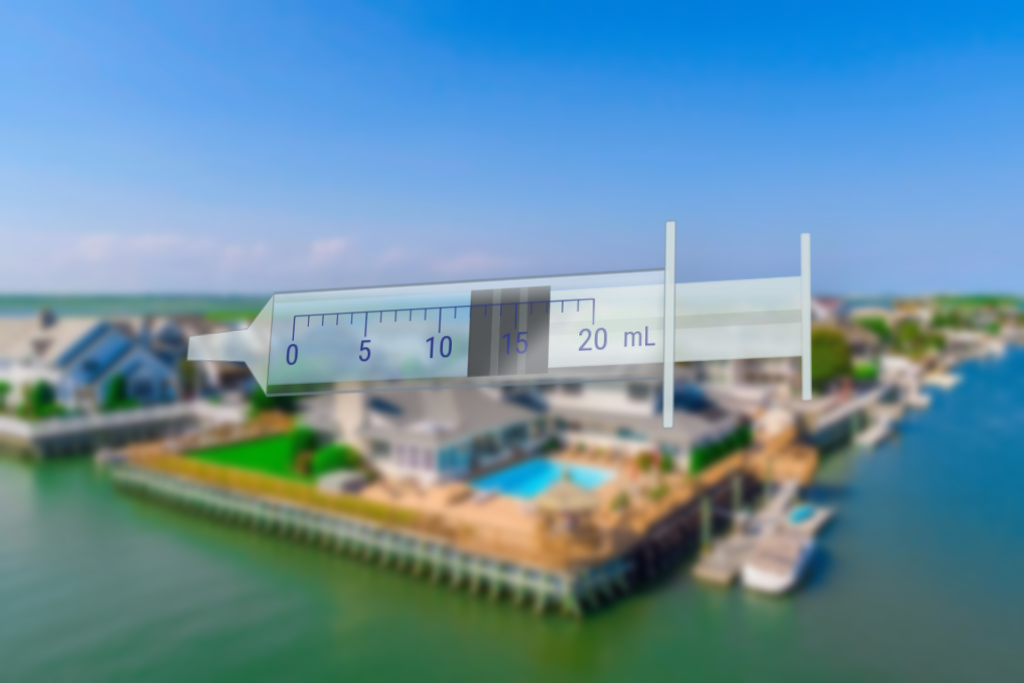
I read {"value": 12, "unit": "mL"}
